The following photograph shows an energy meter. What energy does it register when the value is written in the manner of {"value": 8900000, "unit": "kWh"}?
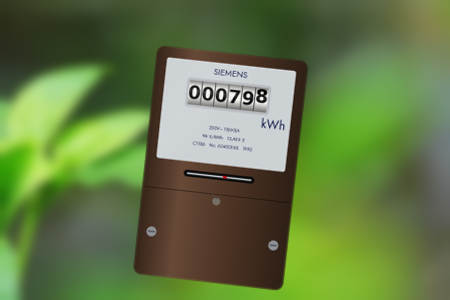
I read {"value": 798, "unit": "kWh"}
